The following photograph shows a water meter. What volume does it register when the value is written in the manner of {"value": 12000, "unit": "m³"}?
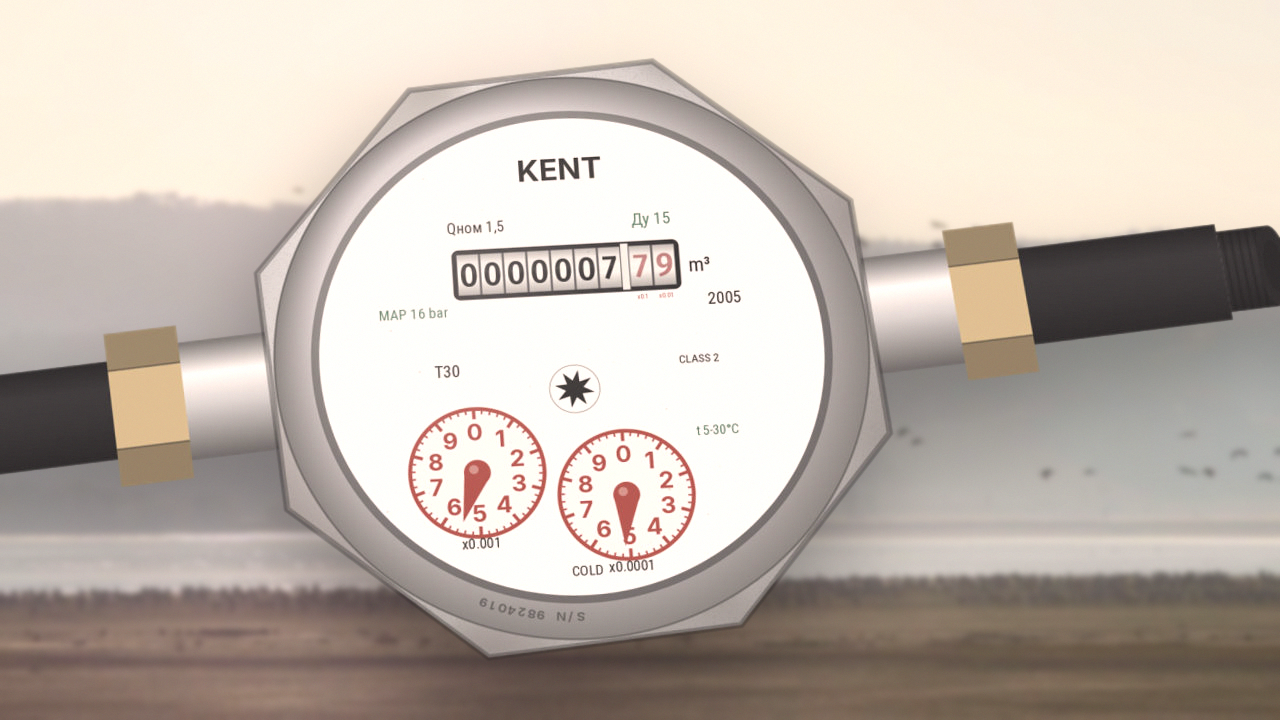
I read {"value": 7.7955, "unit": "m³"}
